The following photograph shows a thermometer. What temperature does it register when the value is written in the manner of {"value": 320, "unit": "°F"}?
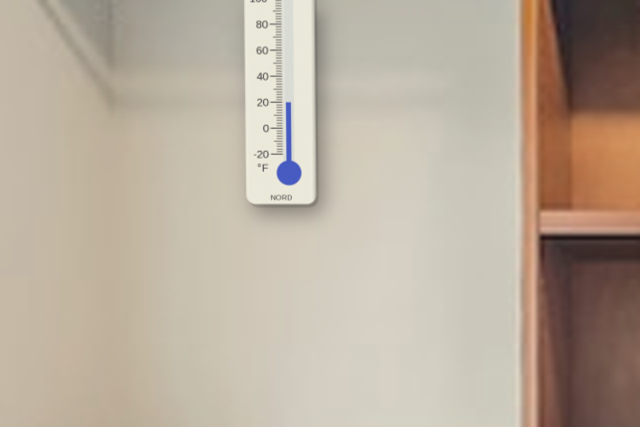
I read {"value": 20, "unit": "°F"}
